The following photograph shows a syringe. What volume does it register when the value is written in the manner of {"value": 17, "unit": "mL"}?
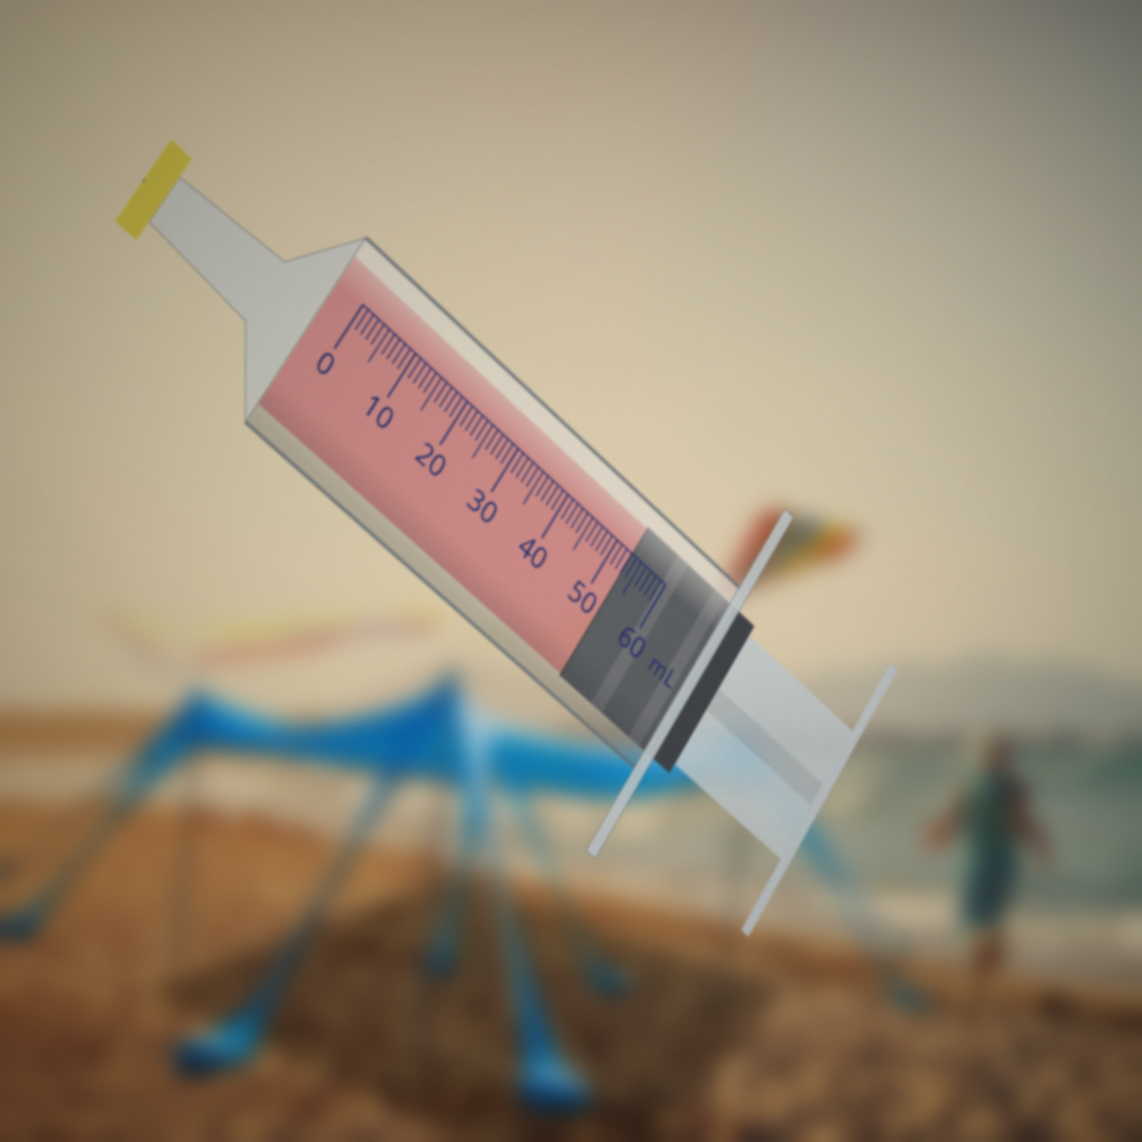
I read {"value": 53, "unit": "mL"}
